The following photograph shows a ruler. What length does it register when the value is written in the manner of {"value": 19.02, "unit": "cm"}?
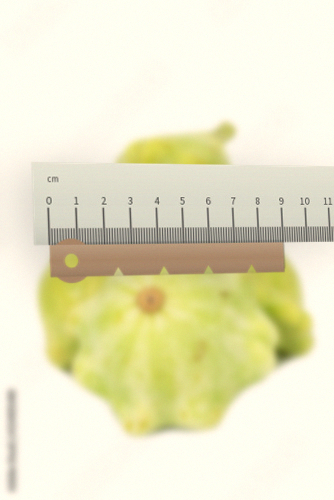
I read {"value": 9, "unit": "cm"}
